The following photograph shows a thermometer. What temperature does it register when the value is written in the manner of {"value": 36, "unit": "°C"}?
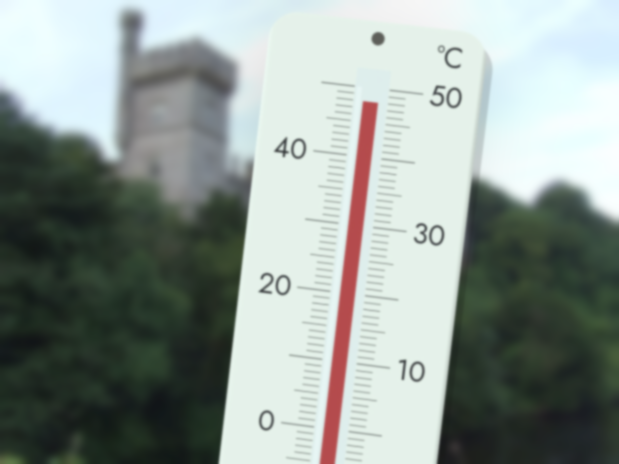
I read {"value": 48, "unit": "°C"}
